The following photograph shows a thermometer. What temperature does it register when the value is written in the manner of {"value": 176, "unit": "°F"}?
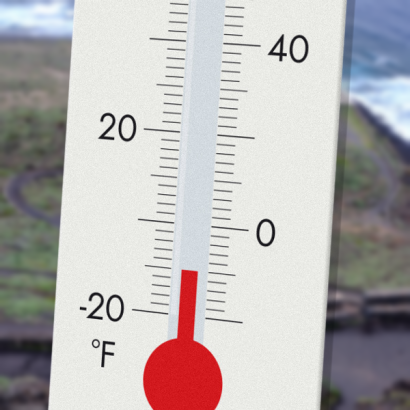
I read {"value": -10, "unit": "°F"}
